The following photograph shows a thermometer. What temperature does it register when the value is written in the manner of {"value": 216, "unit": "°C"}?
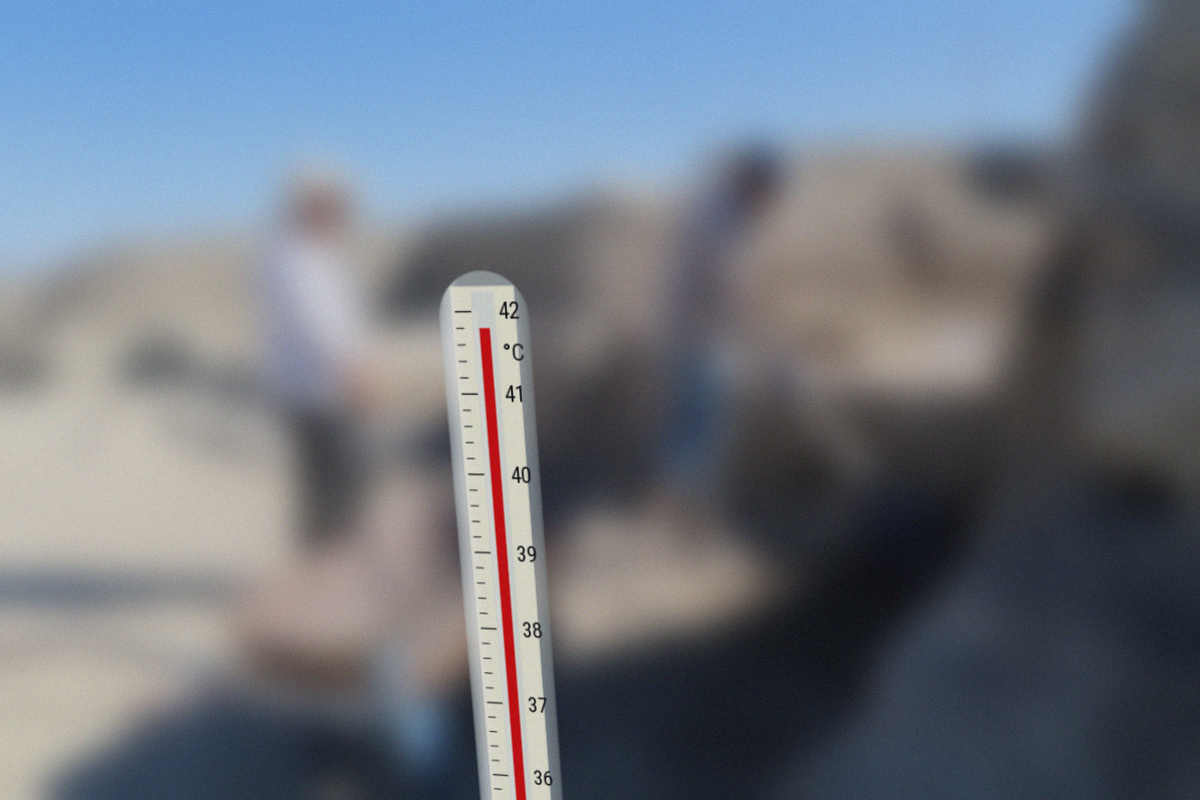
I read {"value": 41.8, "unit": "°C"}
